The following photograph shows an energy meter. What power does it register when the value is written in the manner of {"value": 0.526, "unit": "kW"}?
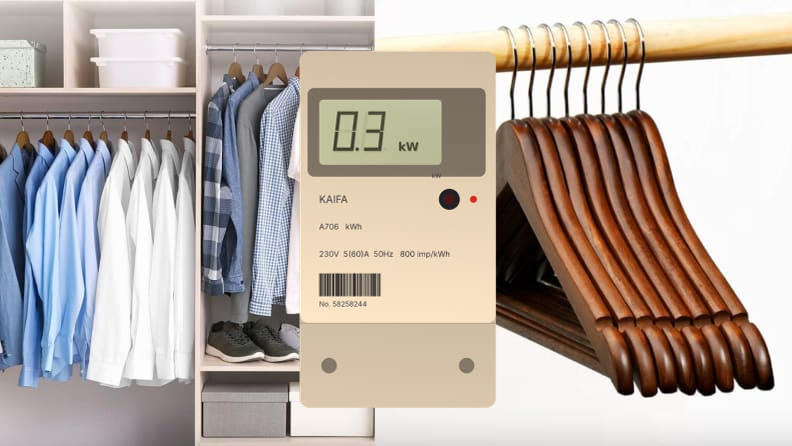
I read {"value": 0.3, "unit": "kW"}
